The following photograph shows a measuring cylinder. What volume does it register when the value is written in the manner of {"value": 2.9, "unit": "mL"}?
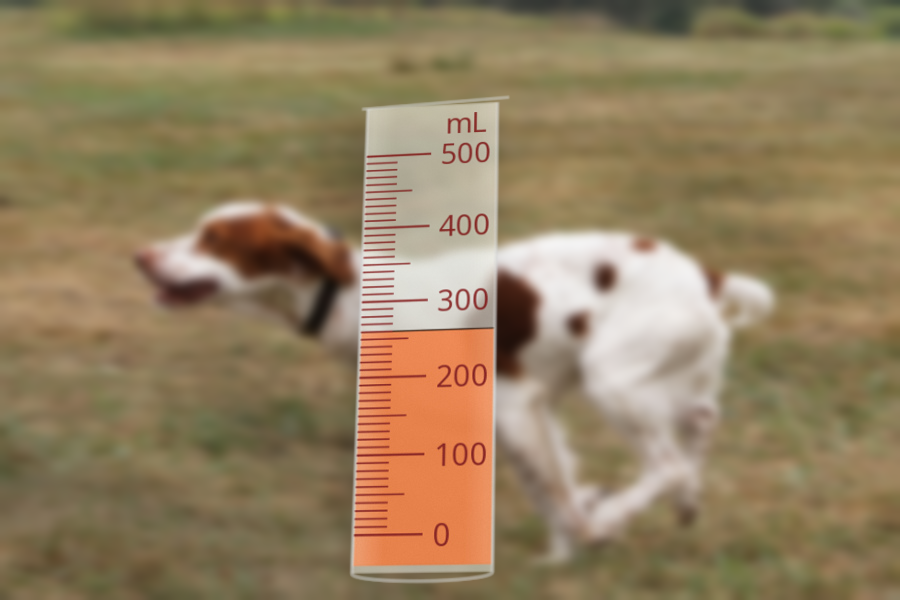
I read {"value": 260, "unit": "mL"}
